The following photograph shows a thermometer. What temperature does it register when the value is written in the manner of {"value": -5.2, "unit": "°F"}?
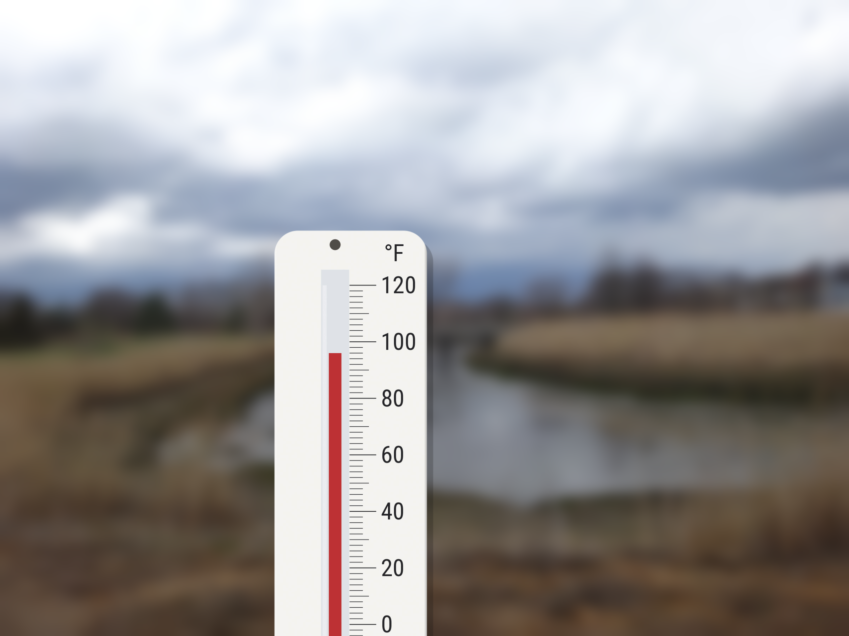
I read {"value": 96, "unit": "°F"}
